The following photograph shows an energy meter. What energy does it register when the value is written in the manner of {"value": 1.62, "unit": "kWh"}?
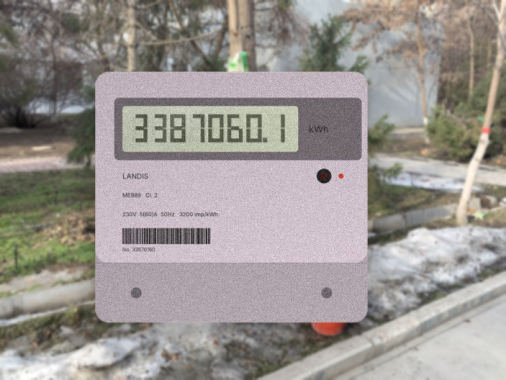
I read {"value": 3387060.1, "unit": "kWh"}
